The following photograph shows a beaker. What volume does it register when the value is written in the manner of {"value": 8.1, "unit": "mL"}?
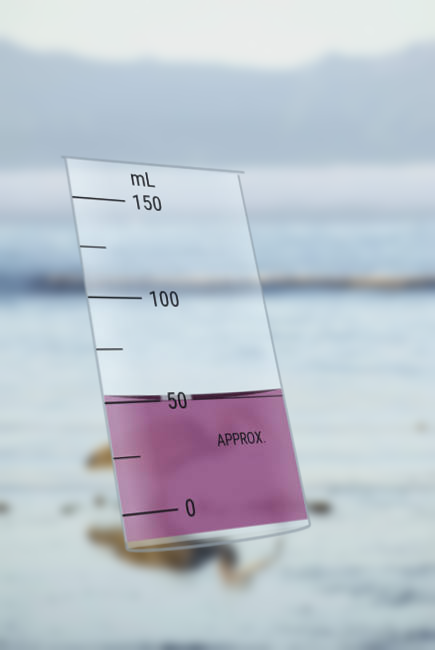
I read {"value": 50, "unit": "mL"}
